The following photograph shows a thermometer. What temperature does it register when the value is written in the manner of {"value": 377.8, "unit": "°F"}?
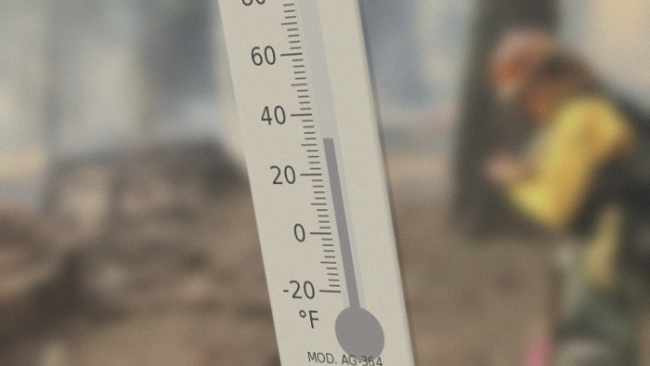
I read {"value": 32, "unit": "°F"}
